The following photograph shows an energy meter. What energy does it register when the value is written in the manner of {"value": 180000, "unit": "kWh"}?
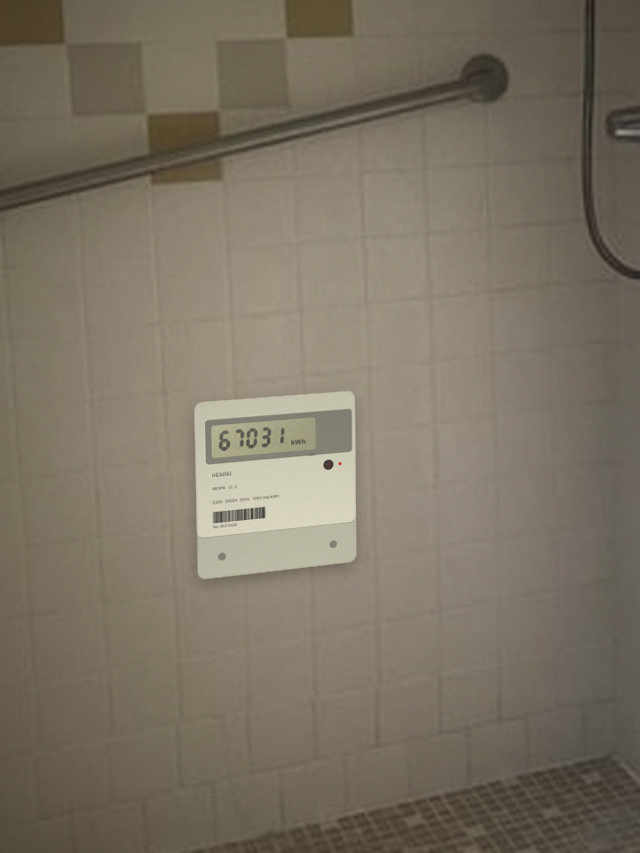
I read {"value": 67031, "unit": "kWh"}
